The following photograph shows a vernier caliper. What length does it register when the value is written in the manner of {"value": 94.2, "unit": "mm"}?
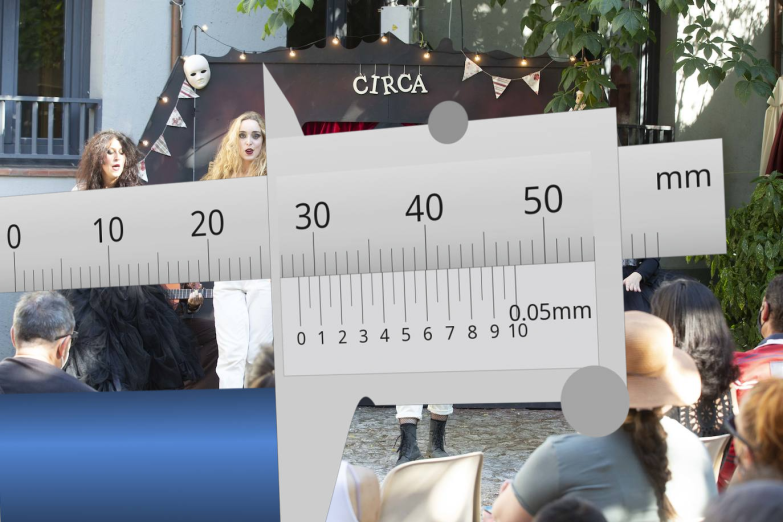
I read {"value": 28.5, "unit": "mm"}
